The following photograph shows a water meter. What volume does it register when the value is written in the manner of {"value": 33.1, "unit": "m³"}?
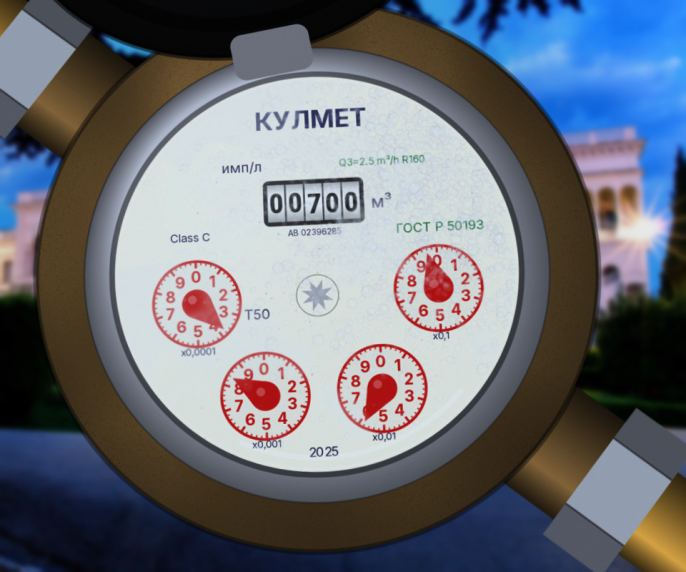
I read {"value": 699.9583, "unit": "m³"}
